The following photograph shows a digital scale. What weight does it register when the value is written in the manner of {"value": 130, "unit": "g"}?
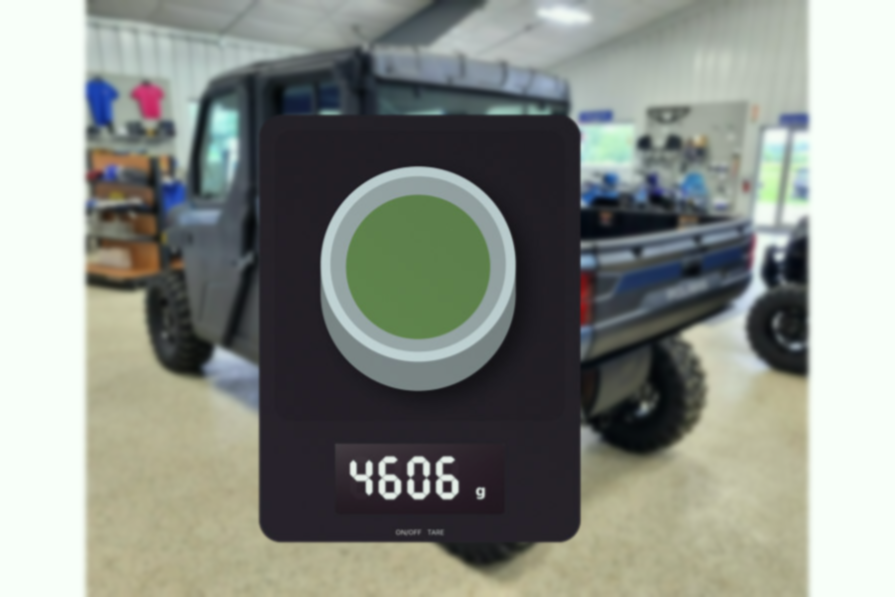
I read {"value": 4606, "unit": "g"}
